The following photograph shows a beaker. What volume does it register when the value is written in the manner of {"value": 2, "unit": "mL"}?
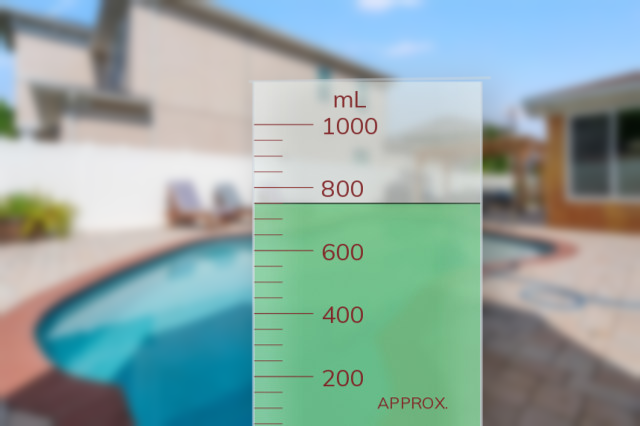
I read {"value": 750, "unit": "mL"}
